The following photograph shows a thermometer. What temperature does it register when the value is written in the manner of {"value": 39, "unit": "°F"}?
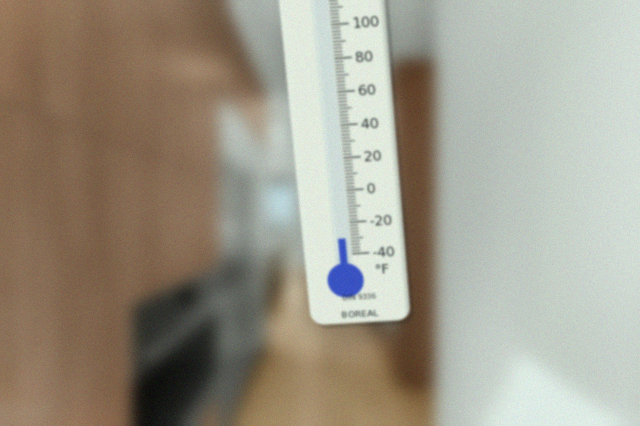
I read {"value": -30, "unit": "°F"}
